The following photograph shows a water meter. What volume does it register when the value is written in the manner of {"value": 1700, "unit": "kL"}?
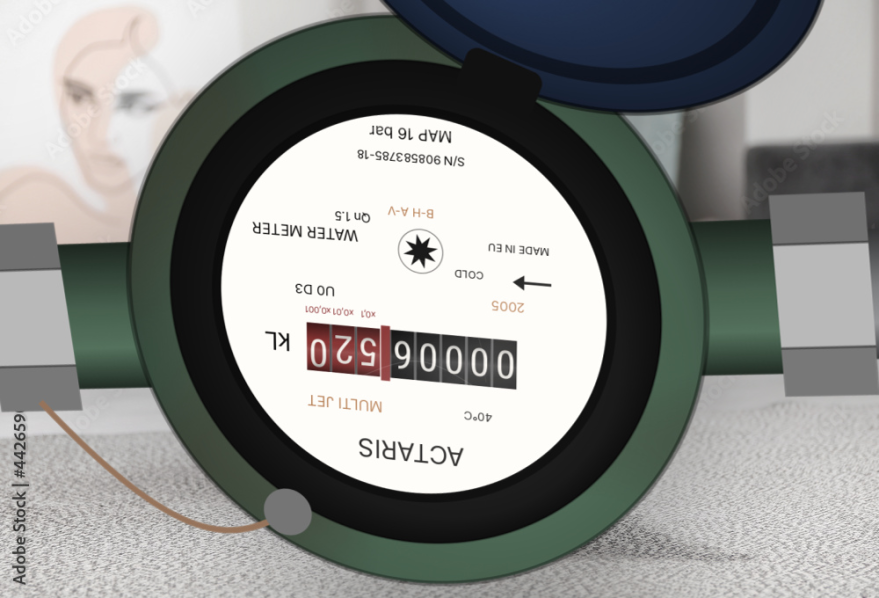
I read {"value": 6.520, "unit": "kL"}
